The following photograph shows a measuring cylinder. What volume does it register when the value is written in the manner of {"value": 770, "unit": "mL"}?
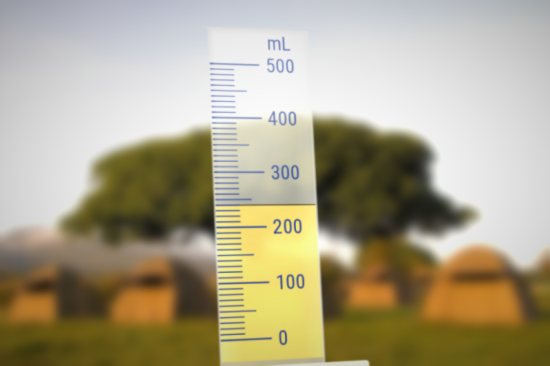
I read {"value": 240, "unit": "mL"}
